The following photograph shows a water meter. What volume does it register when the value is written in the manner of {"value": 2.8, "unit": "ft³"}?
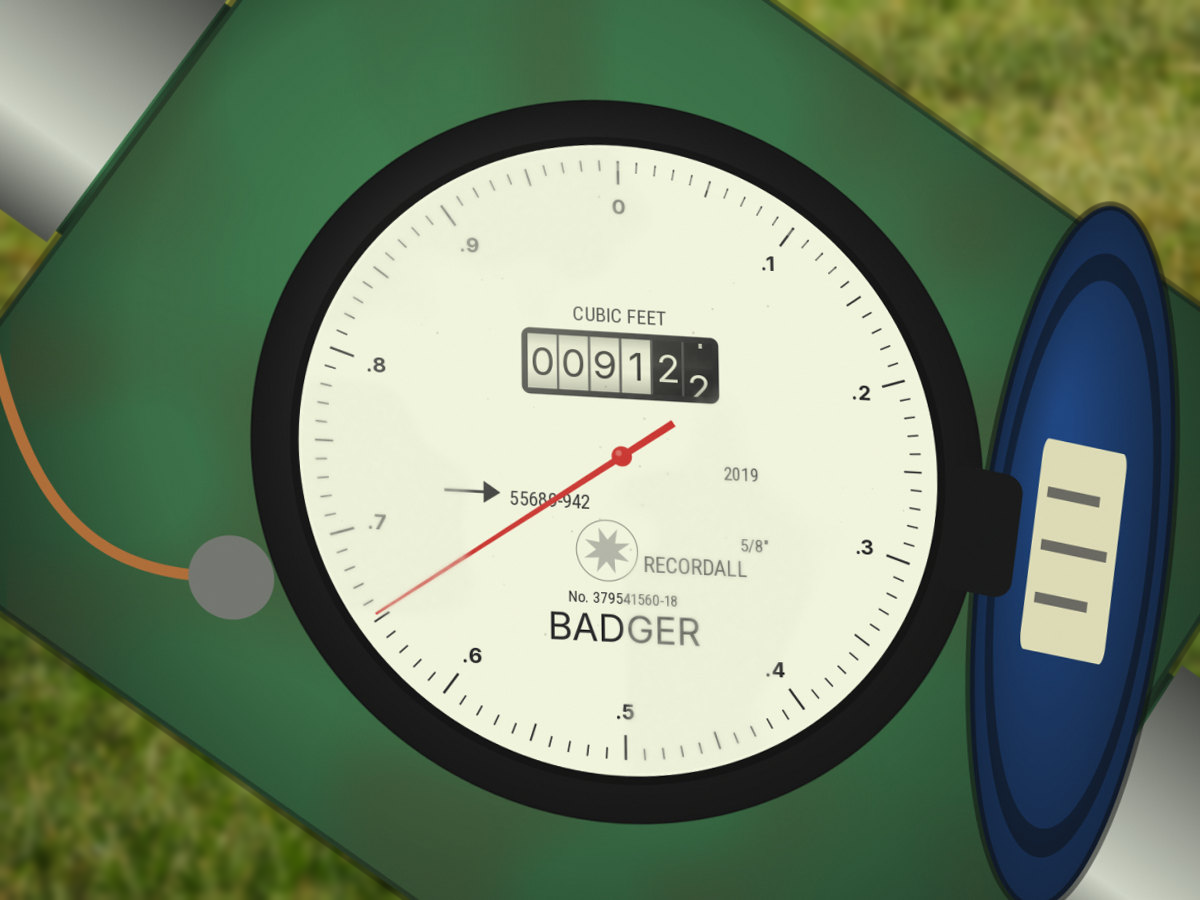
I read {"value": 9121.65, "unit": "ft³"}
